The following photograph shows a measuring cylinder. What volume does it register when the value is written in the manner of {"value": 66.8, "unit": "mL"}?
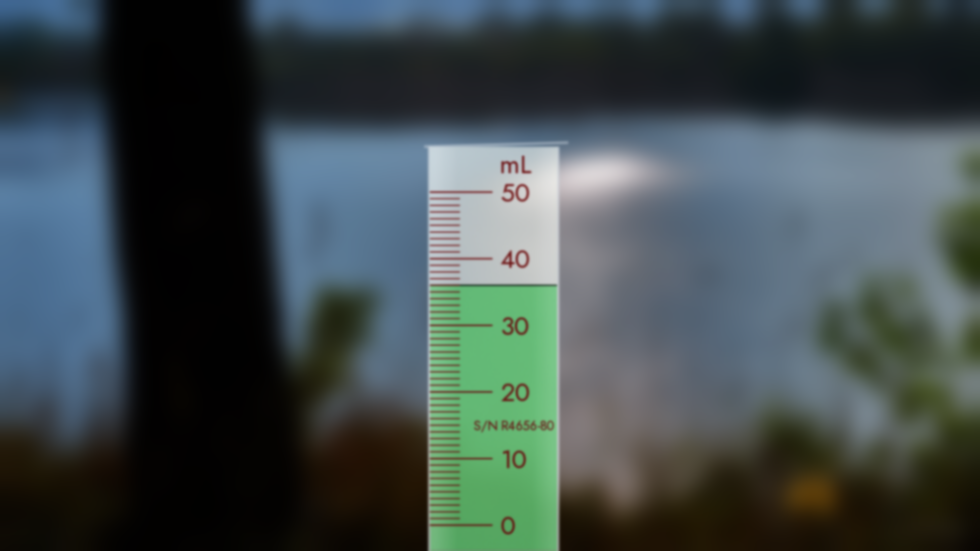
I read {"value": 36, "unit": "mL"}
